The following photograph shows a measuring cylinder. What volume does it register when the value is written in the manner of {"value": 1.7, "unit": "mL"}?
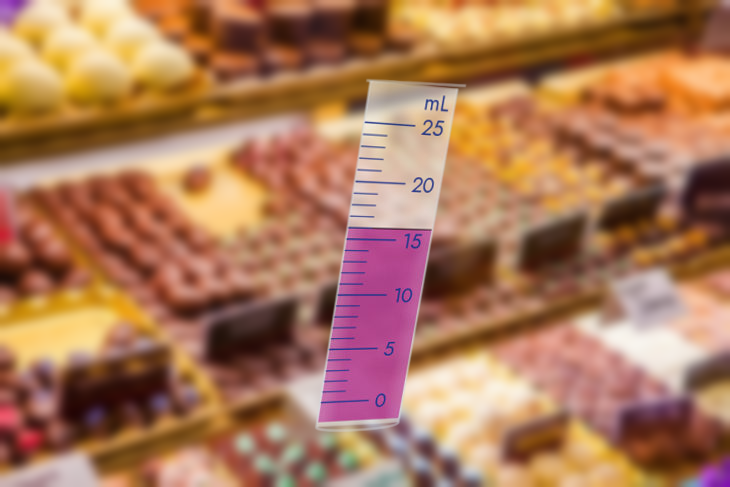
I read {"value": 16, "unit": "mL"}
